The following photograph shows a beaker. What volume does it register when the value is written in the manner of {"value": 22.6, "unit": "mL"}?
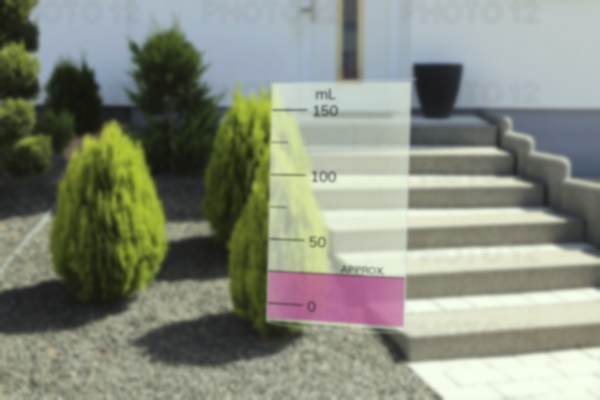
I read {"value": 25, "unit": "mL"}
